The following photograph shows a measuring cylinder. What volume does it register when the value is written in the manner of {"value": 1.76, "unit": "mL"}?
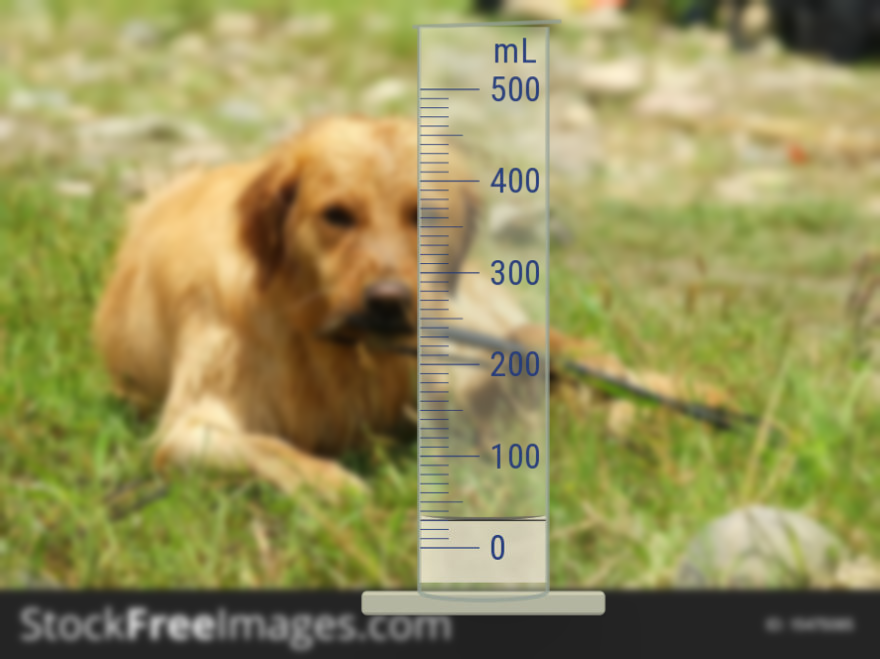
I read {"value": 30, "unit": "mL"}
